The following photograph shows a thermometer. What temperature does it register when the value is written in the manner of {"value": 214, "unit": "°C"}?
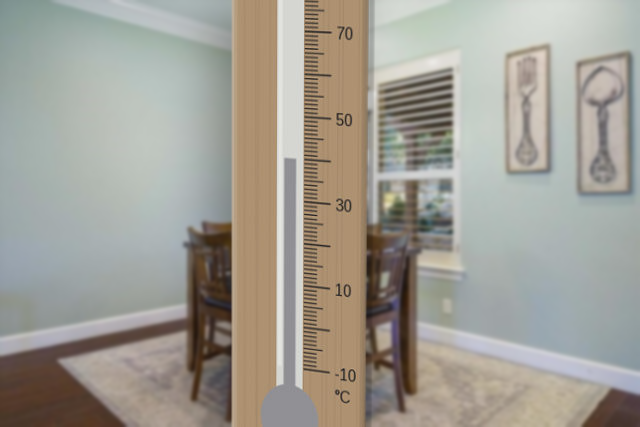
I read {"value": 40, "unit": "°C"}
